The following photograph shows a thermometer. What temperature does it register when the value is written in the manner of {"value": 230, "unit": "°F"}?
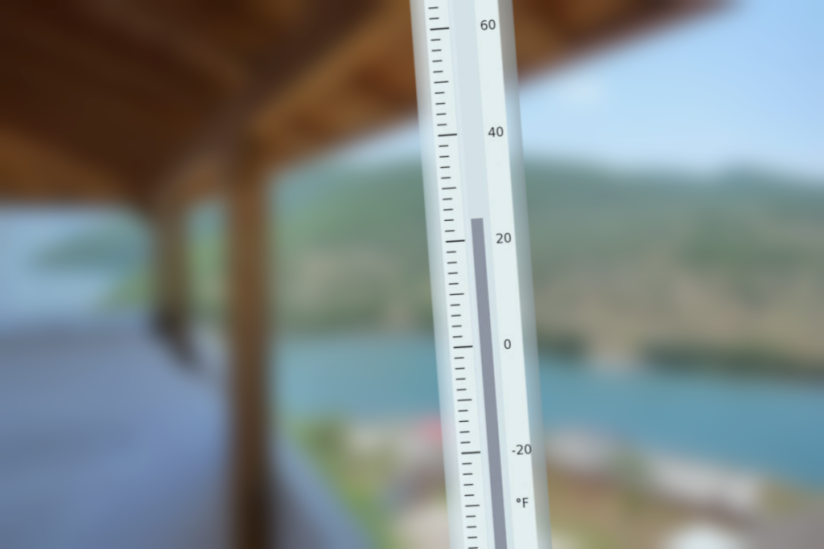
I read {"value": 24, "unit": "°F"}
